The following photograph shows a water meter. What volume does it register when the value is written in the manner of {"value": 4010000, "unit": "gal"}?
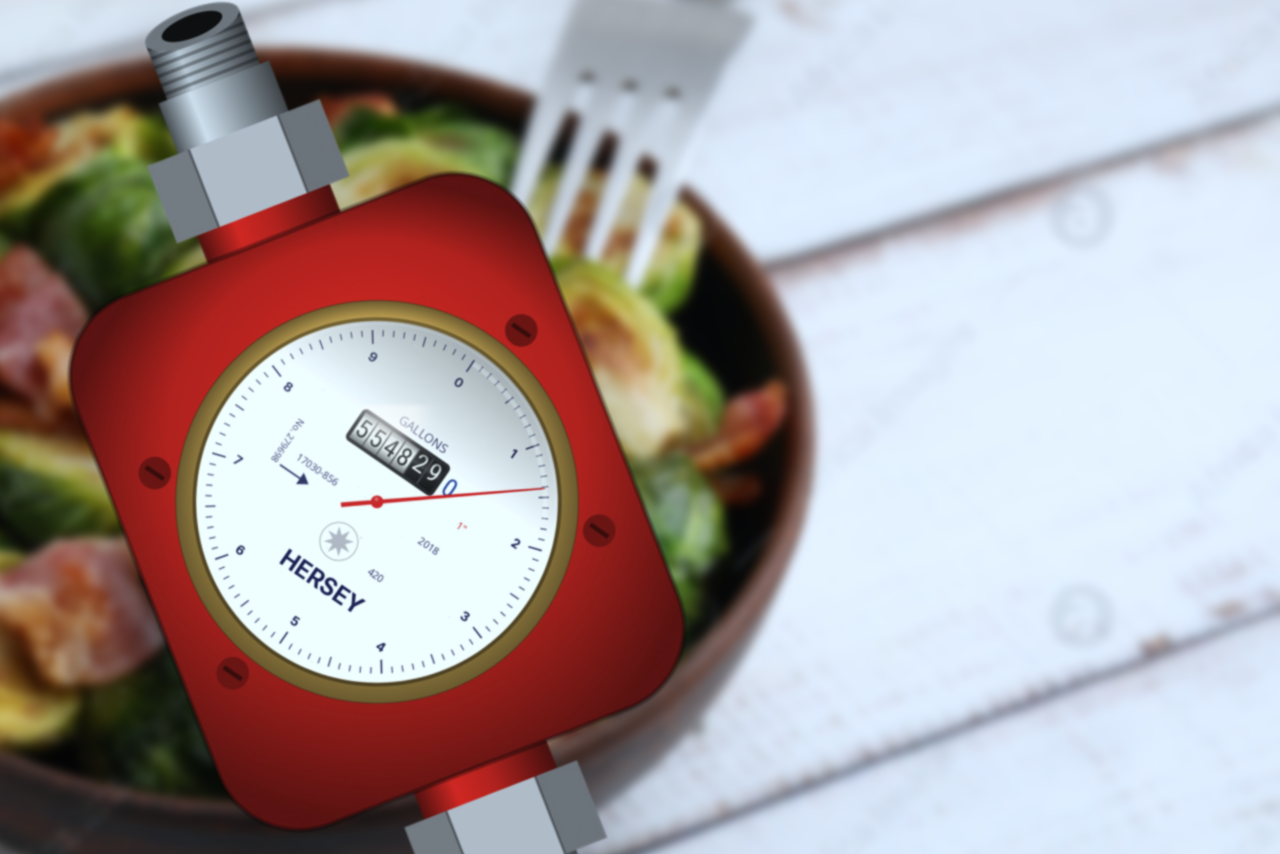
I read {"value": 5548291.4, "unit": "gal"}
